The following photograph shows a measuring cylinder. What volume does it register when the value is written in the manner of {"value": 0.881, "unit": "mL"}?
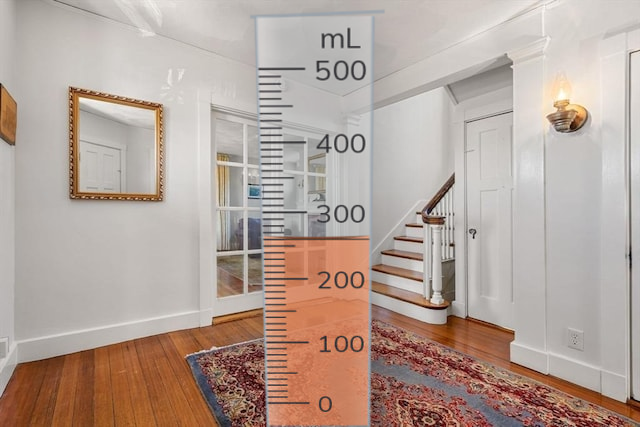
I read {"value": 260, "unit": "mL"}
